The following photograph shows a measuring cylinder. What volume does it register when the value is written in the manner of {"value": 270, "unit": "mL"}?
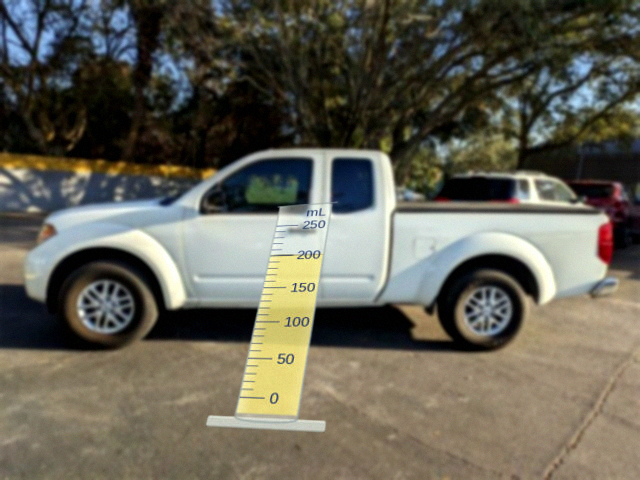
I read {"value": 200, "unit": "mL"}
